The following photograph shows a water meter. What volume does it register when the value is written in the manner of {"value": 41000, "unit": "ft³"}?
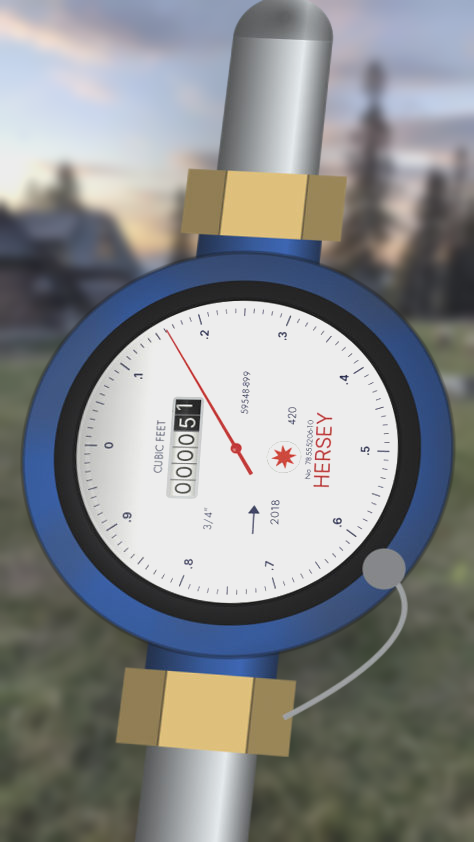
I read {"value": 51.16, "unit": "ft³"}
